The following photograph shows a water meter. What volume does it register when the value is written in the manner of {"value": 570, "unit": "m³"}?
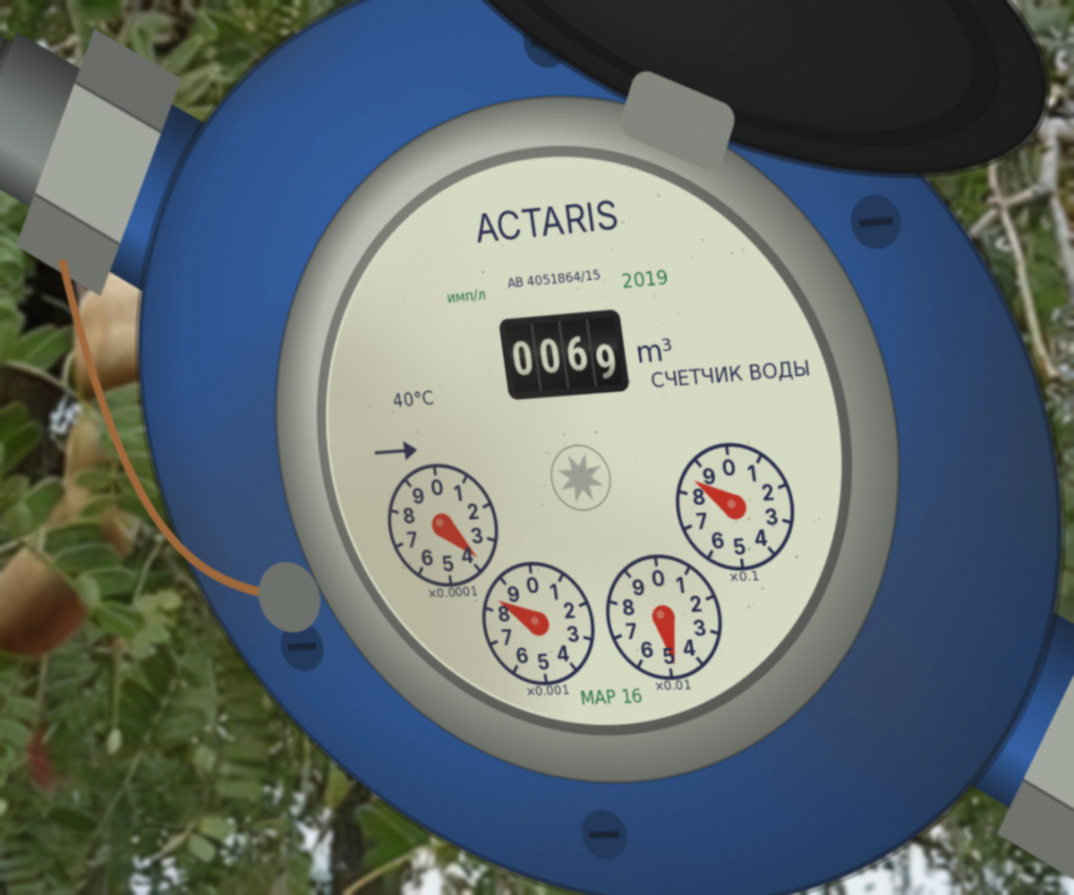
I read {"value": 68.8483, "unit": "m³"}
